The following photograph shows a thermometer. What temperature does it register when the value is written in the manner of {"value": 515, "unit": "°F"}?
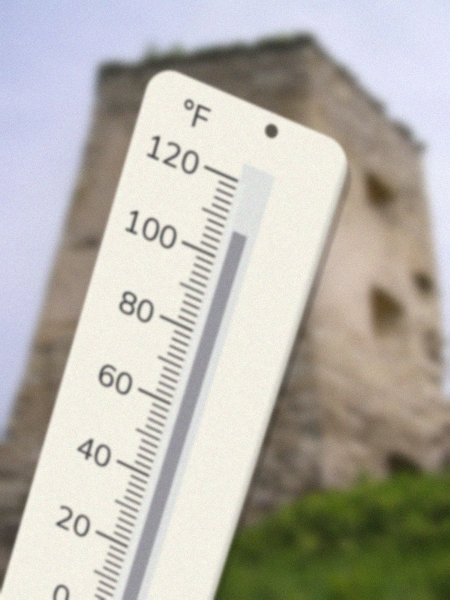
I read {"value": 108, "unit": "°F"}
